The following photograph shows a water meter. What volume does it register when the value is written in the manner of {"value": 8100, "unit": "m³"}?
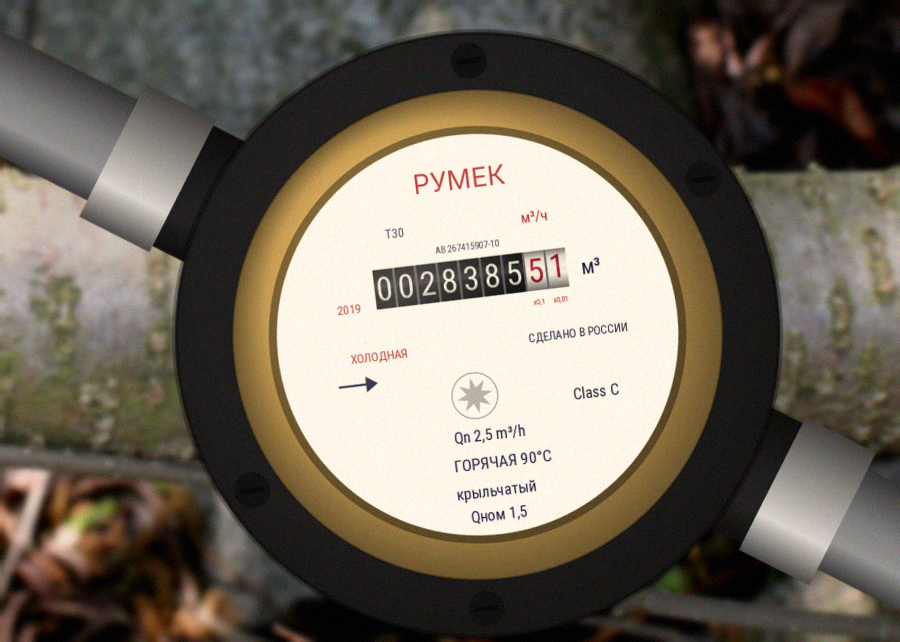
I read {"value": 28385.51, "unit": "m³"}
